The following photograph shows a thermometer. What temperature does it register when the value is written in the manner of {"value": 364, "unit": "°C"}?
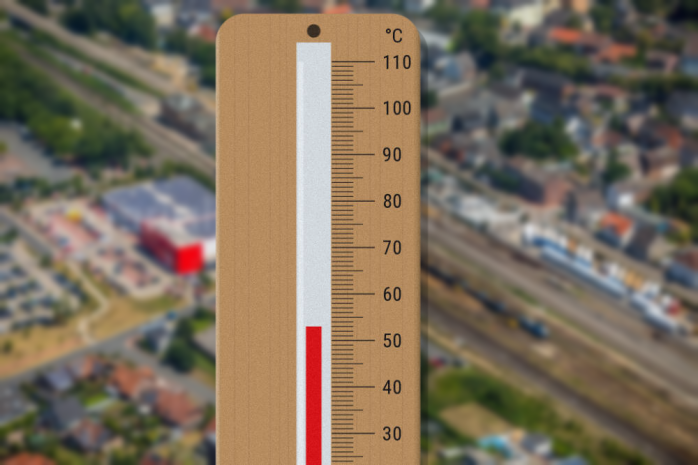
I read {"value": 53, "unit": "°C"}
